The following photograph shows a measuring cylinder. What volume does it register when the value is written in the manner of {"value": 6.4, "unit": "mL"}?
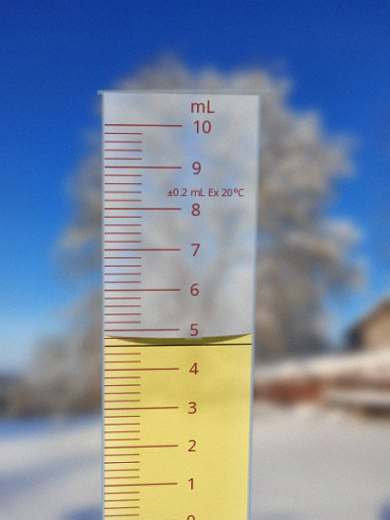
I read {"value": 4.6, "unit": "mL"}
